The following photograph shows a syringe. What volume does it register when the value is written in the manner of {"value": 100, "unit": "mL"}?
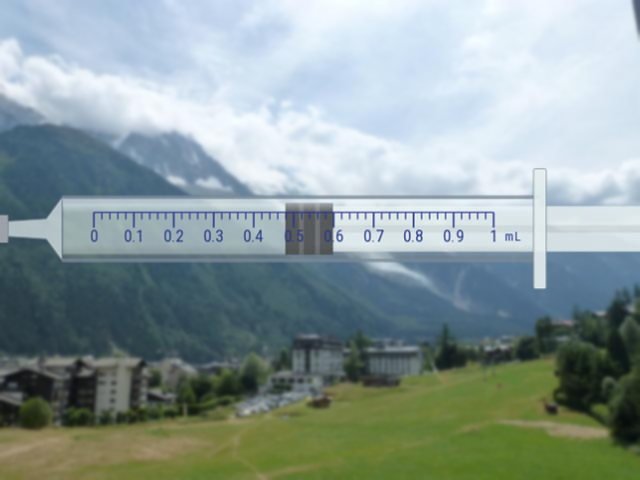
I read {"value": 0.48, "unit": "mL"}
